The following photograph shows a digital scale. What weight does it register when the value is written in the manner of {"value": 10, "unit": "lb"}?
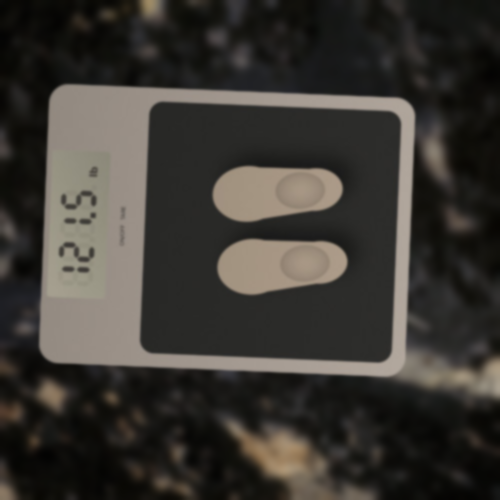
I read {"value": 121.5, "unit": "lb"}
